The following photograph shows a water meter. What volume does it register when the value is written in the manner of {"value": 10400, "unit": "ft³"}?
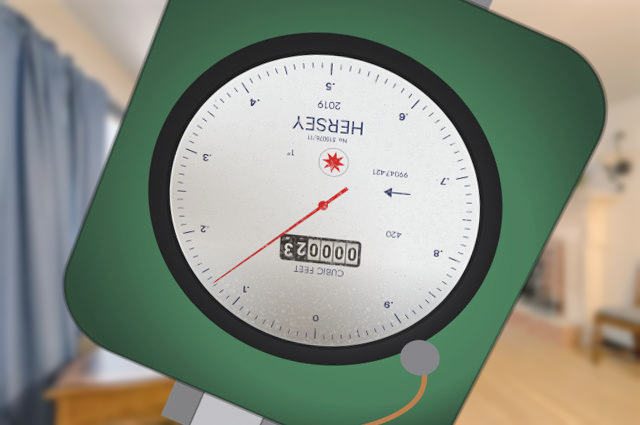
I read {"value": 23.13, "unit": "ft³"}
